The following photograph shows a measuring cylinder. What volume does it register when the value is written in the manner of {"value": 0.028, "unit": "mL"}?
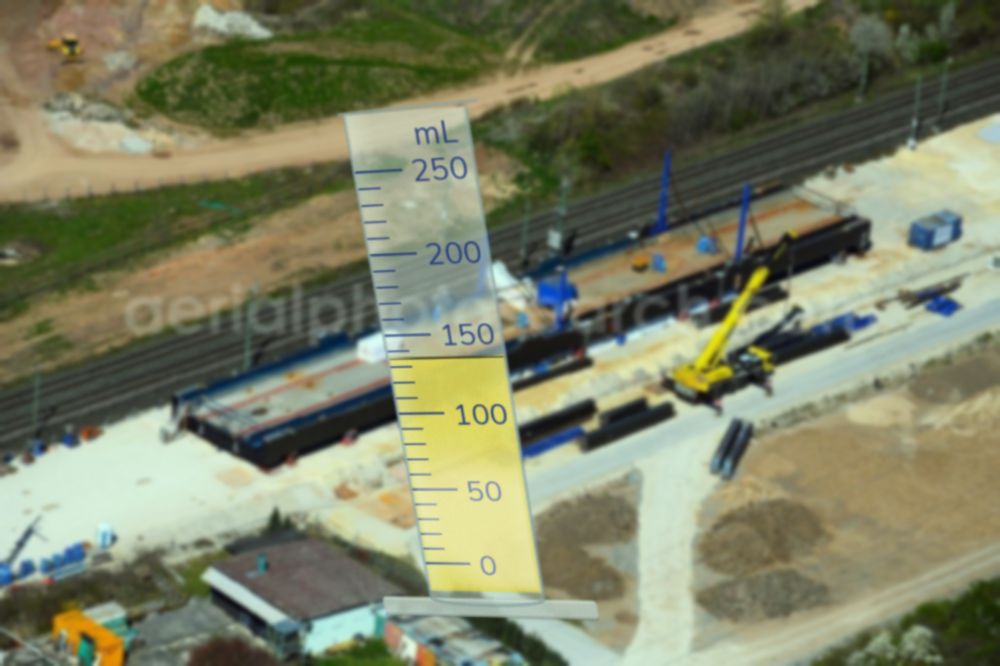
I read {"value": 135, "unit": "mL"}
